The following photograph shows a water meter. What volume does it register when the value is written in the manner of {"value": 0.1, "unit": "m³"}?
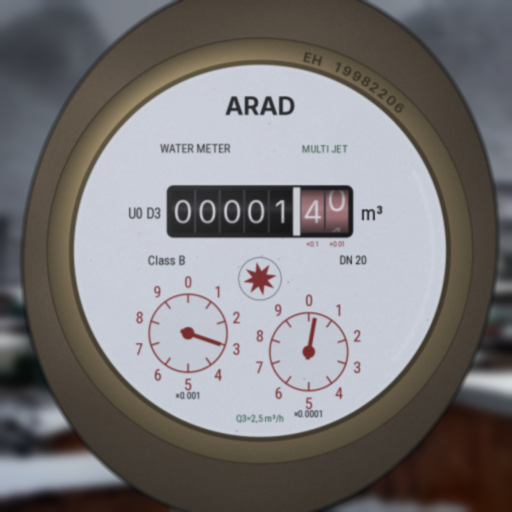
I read {"value": 1.4030, "unit": "m³"}
